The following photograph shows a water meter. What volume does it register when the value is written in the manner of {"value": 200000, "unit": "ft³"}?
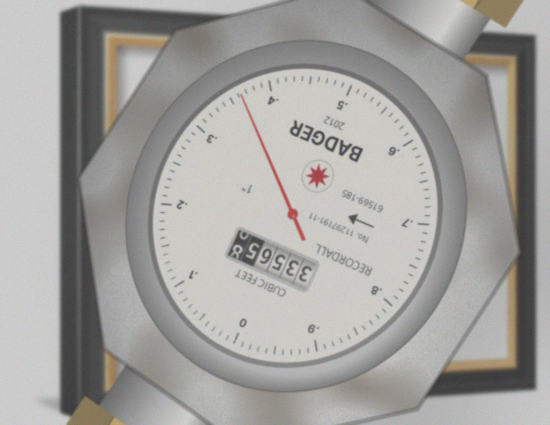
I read {"value": 335658.36, "unit": "ft³"}
